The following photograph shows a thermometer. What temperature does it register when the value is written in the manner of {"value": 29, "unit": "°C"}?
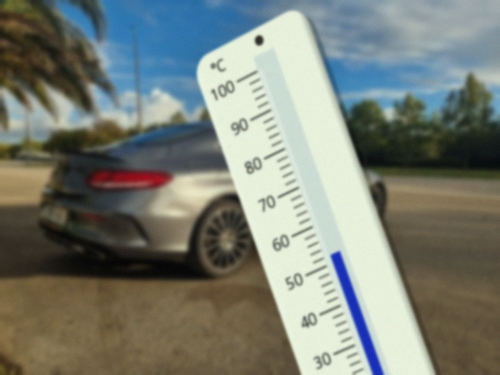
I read {"value": 52, "unit": "°C"}
